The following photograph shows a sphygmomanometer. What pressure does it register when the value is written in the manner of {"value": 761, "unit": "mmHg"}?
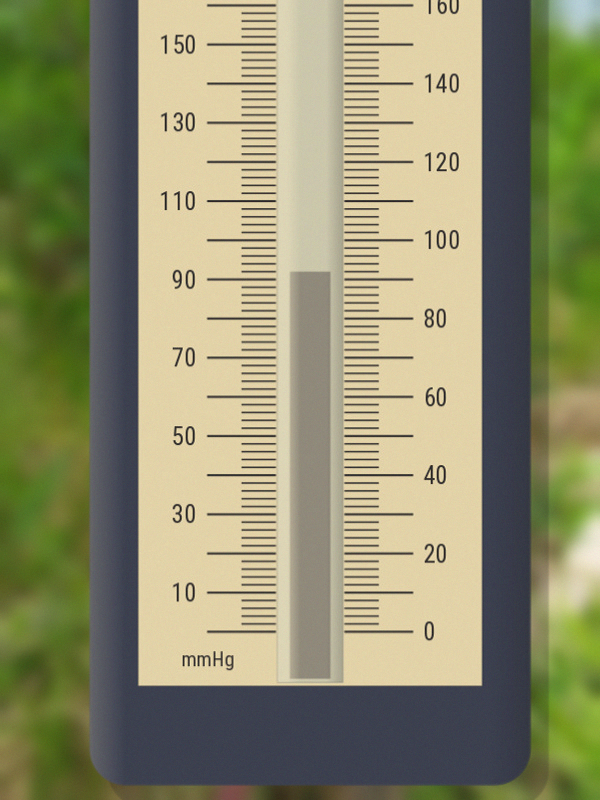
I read {"value": 92, "unit": "mmHg"}
